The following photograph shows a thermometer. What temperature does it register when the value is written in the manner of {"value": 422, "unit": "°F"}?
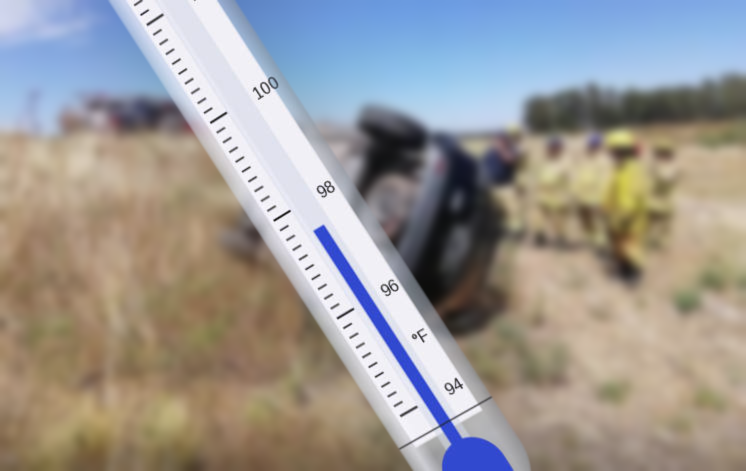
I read {"value": 97.5, "unit": "°F"}
